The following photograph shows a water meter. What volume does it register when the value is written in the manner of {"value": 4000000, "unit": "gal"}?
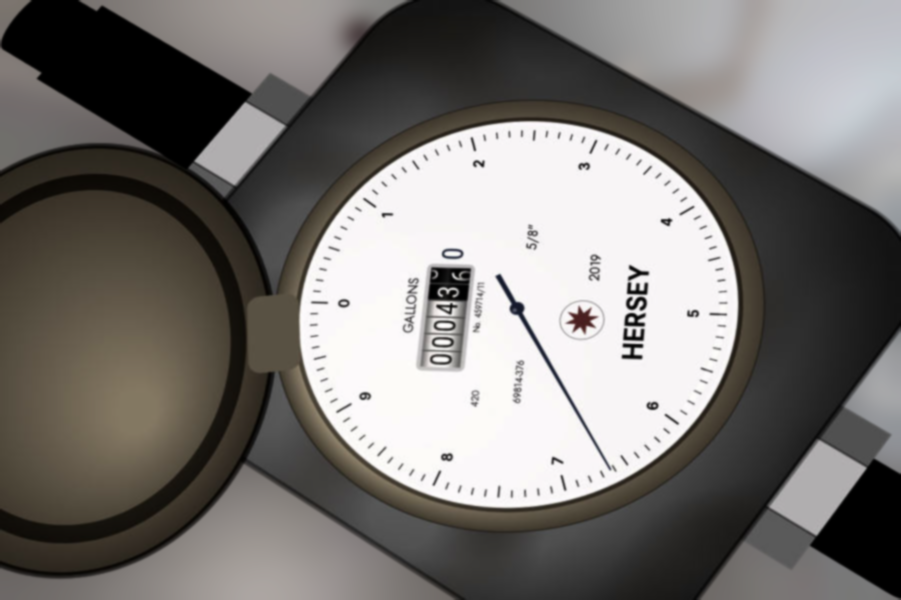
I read {"value": 4356.6, "unit": "gal"}
